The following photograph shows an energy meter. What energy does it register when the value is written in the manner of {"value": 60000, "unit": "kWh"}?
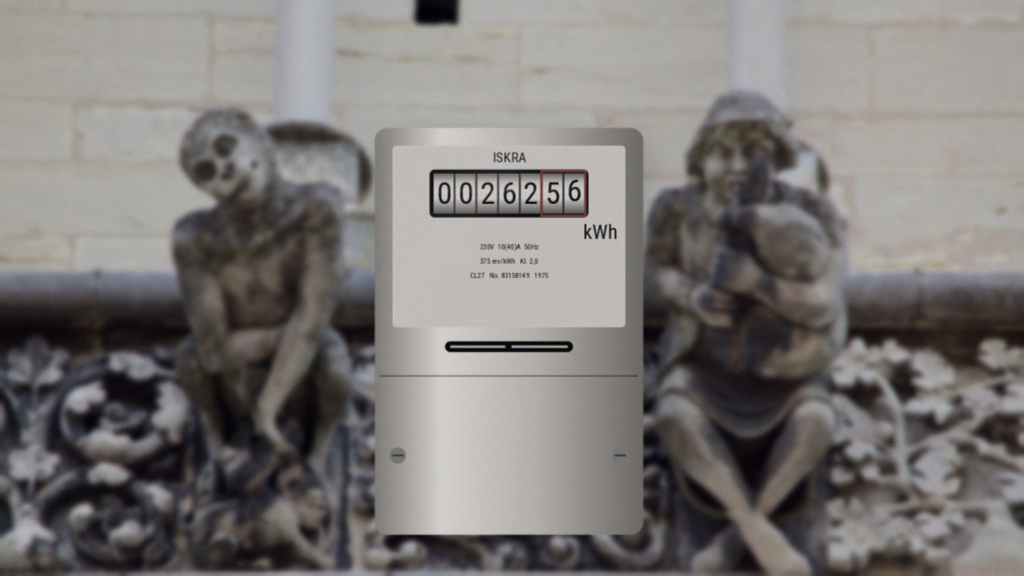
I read {"value": 262.56, "unit": "kWh"}
